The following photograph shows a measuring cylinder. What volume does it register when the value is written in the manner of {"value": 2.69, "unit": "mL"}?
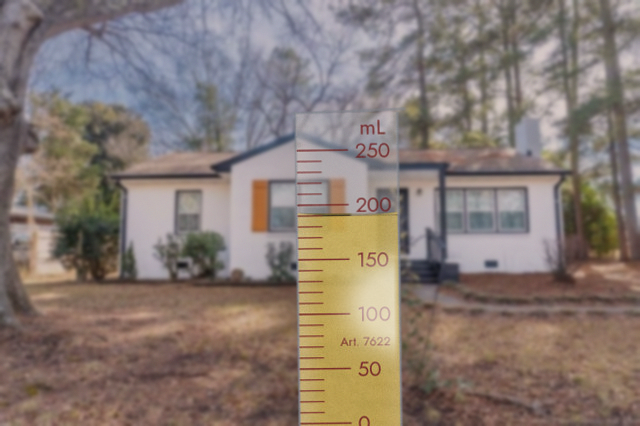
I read {"value": 190, "unit": "mL"}
